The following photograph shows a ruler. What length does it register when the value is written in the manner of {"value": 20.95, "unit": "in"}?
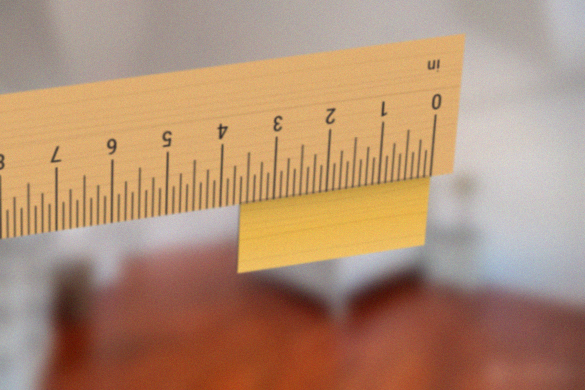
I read {"value": 3.625, "unit": "in"}
